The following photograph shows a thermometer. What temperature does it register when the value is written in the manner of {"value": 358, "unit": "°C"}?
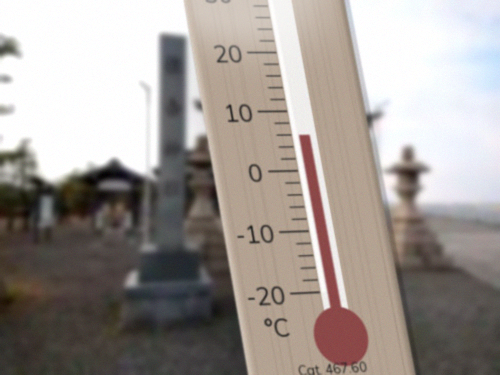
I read {"value": 6, "unit": "°C"}
